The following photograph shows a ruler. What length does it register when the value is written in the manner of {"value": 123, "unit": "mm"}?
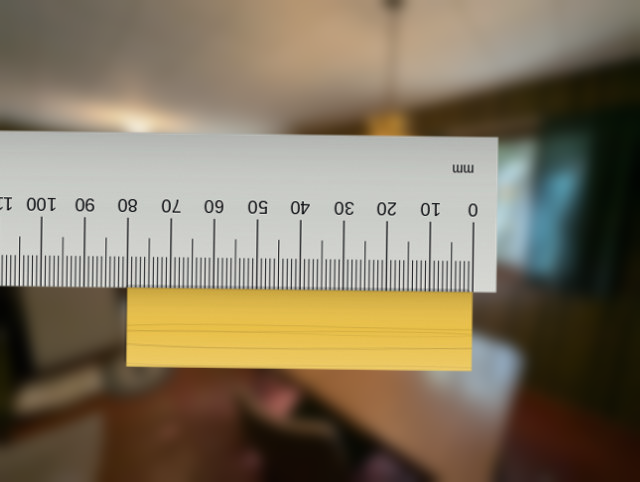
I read {"value": 80, "unit": "mm"}
